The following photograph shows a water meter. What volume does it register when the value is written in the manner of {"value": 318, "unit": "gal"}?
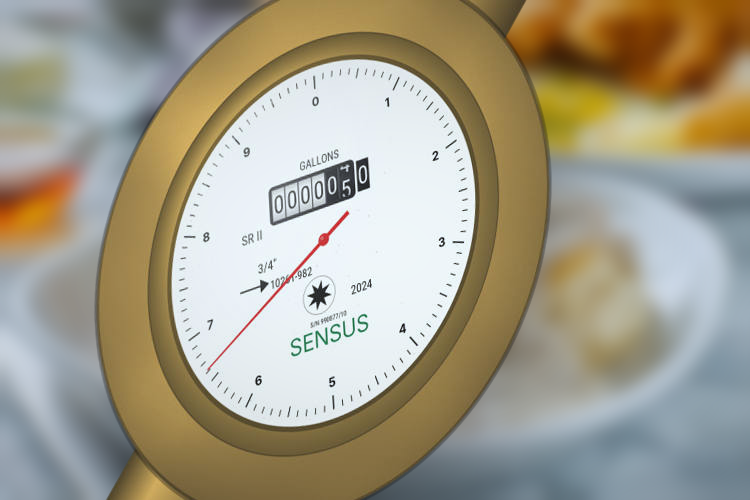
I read {"value": 46.6, "unit": "gal"}
